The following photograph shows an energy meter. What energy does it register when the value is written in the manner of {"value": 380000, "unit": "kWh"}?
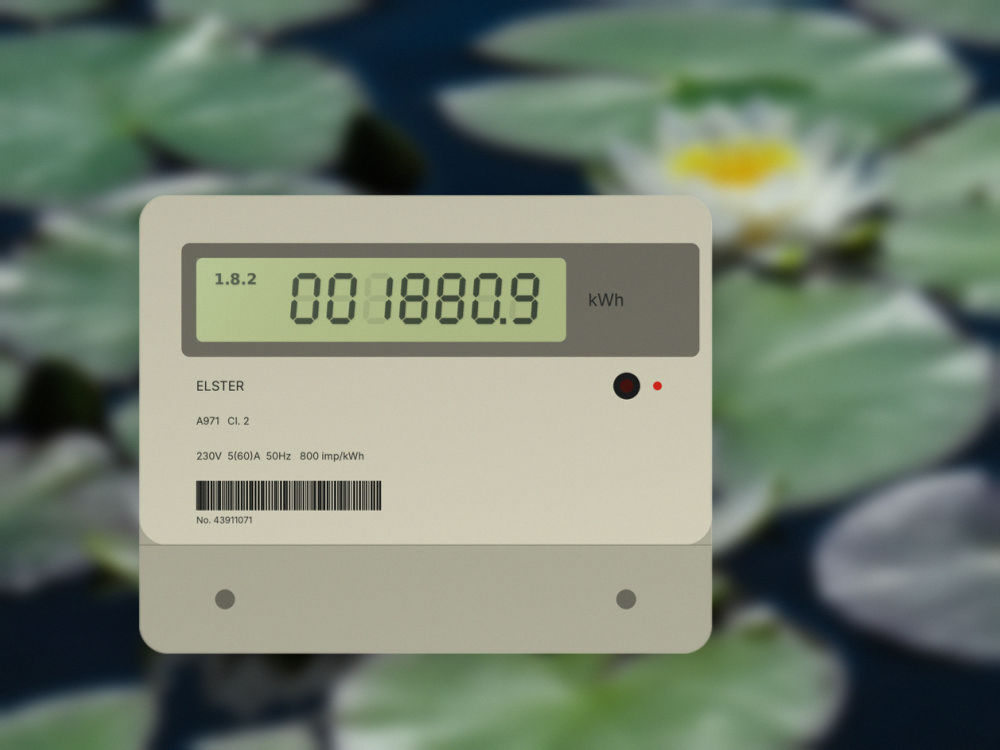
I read {"value": 1880.9, "unit": "kWh"}
